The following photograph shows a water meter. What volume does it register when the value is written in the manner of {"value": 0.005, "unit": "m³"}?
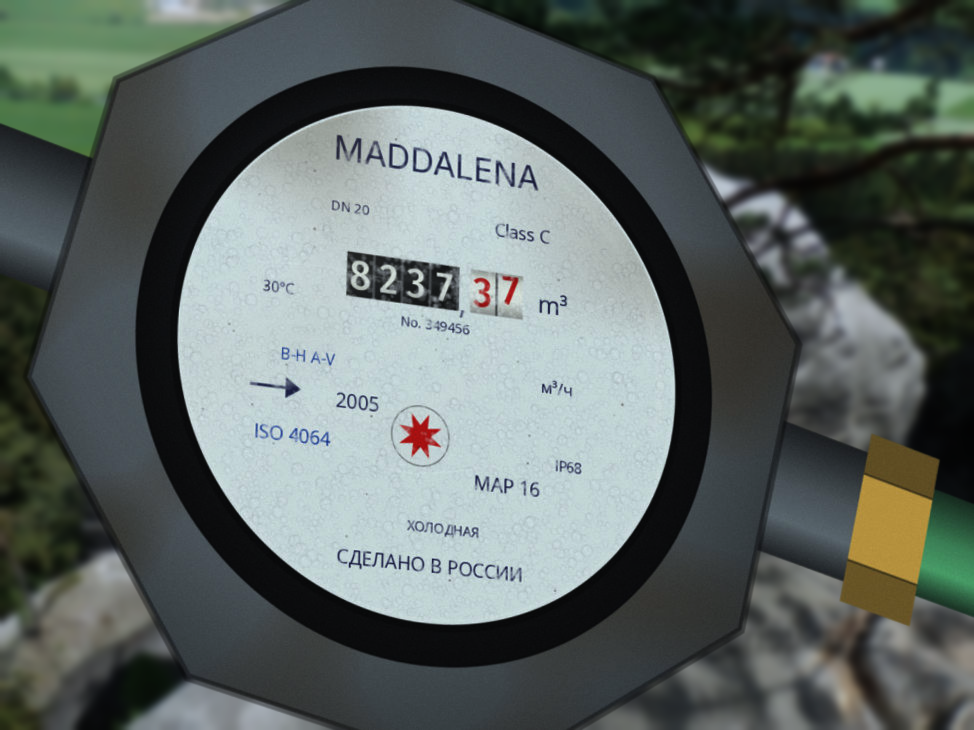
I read {"value": 8237.37, "unit": "m³"}
